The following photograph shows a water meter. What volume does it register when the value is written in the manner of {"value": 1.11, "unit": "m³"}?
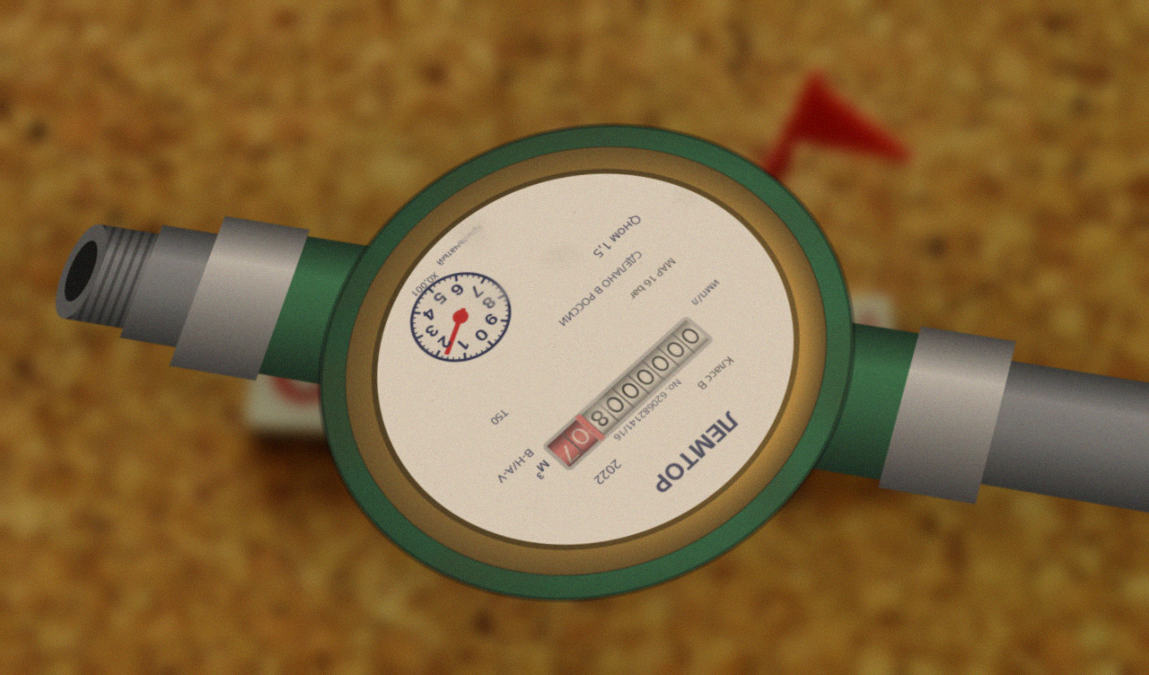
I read {"value": 8.071, "unit": "m³"}
